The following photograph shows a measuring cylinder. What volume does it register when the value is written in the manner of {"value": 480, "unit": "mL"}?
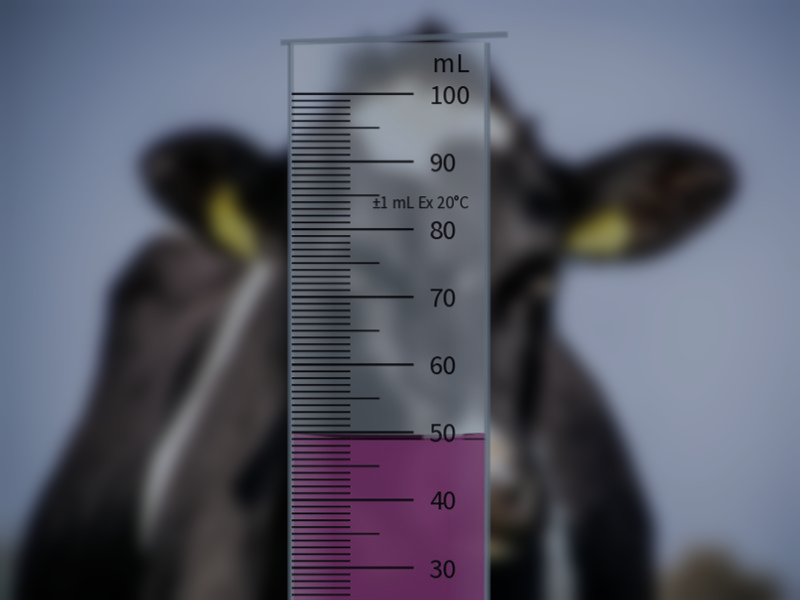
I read {"value": 49, "unit": "mL"}
